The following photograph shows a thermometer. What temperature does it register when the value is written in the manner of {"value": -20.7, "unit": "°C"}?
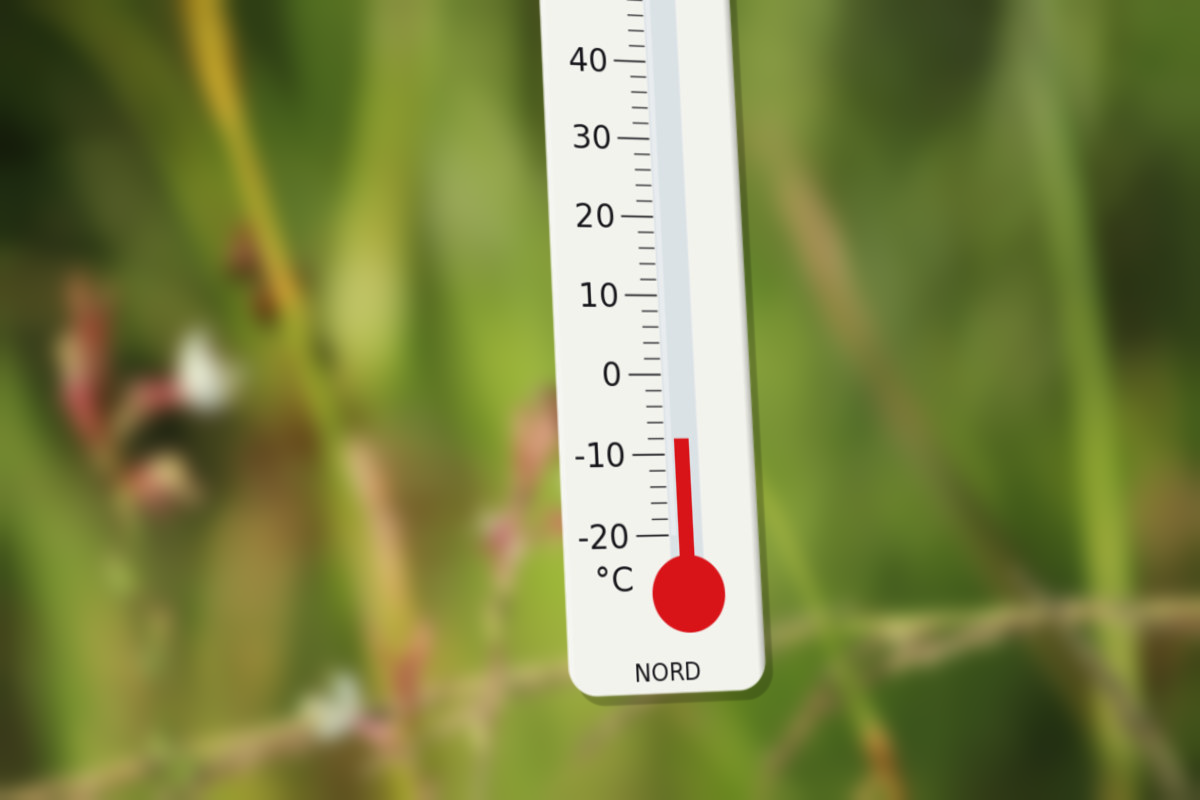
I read {"value": -8, "unit": "°C"}
